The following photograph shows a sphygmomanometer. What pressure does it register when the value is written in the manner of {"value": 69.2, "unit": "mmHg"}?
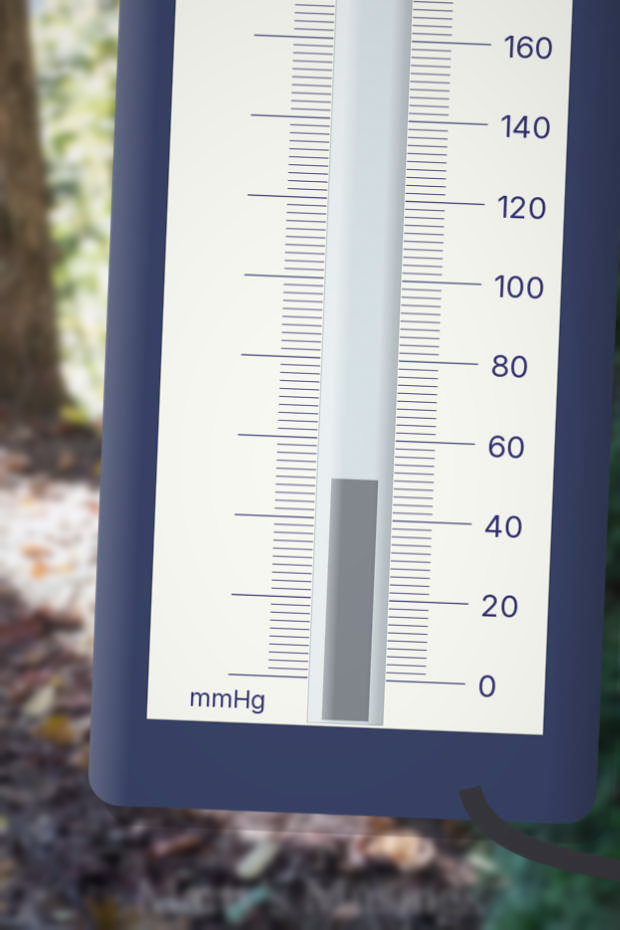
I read {"value": 50, "unit": "mmHg"}
